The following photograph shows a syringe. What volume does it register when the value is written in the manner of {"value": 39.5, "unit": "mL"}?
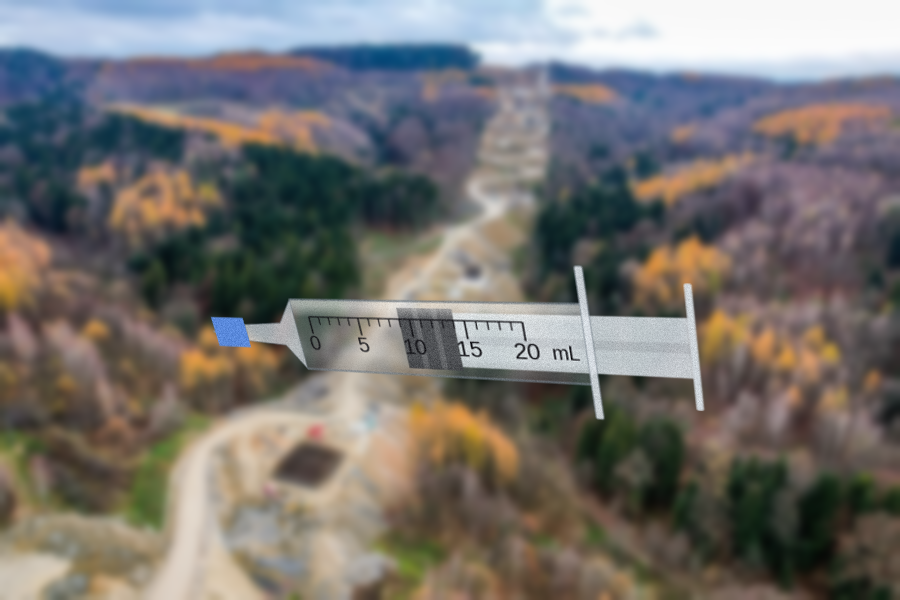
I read {"value": 9, "unit": "mL"}
